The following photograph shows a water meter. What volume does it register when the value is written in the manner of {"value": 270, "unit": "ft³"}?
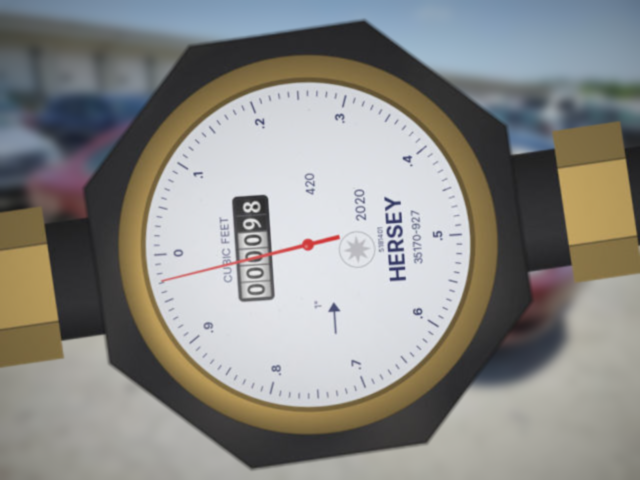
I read {"value": 97.97, "unit": "ft³"}
